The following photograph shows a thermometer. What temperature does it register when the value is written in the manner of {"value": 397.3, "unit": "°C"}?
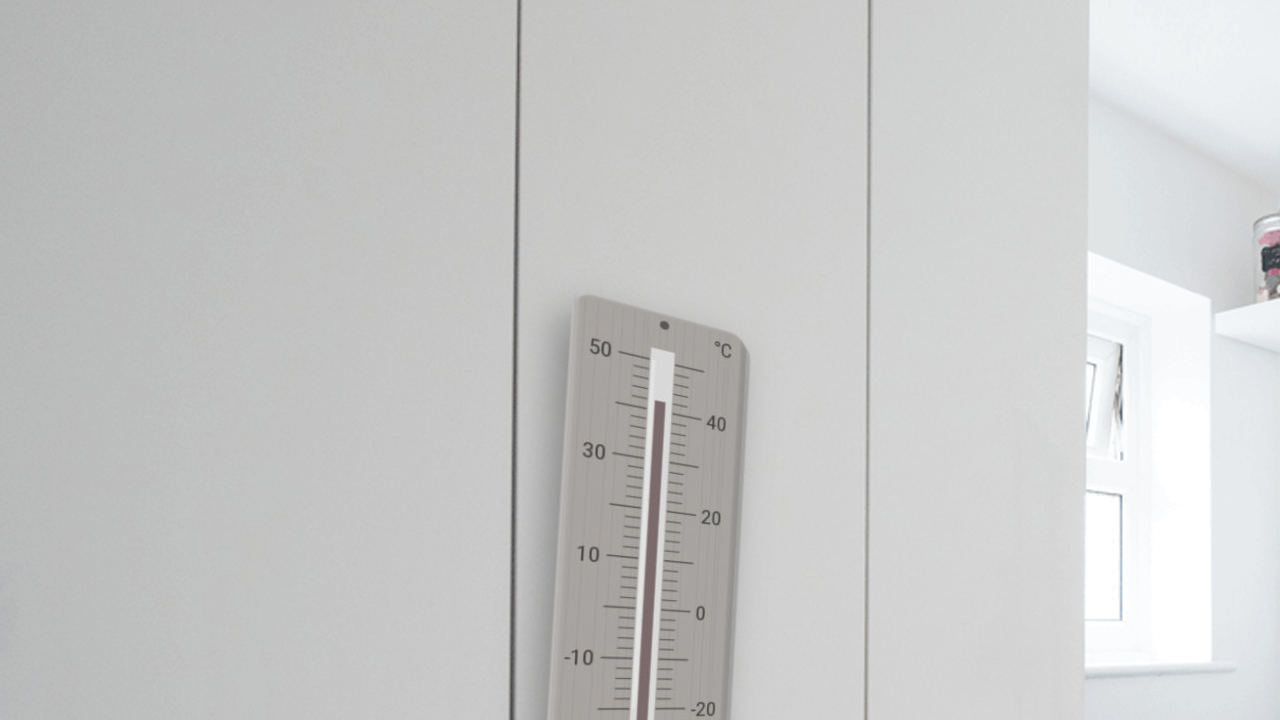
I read {"value": 42, "unit": "°C"}
